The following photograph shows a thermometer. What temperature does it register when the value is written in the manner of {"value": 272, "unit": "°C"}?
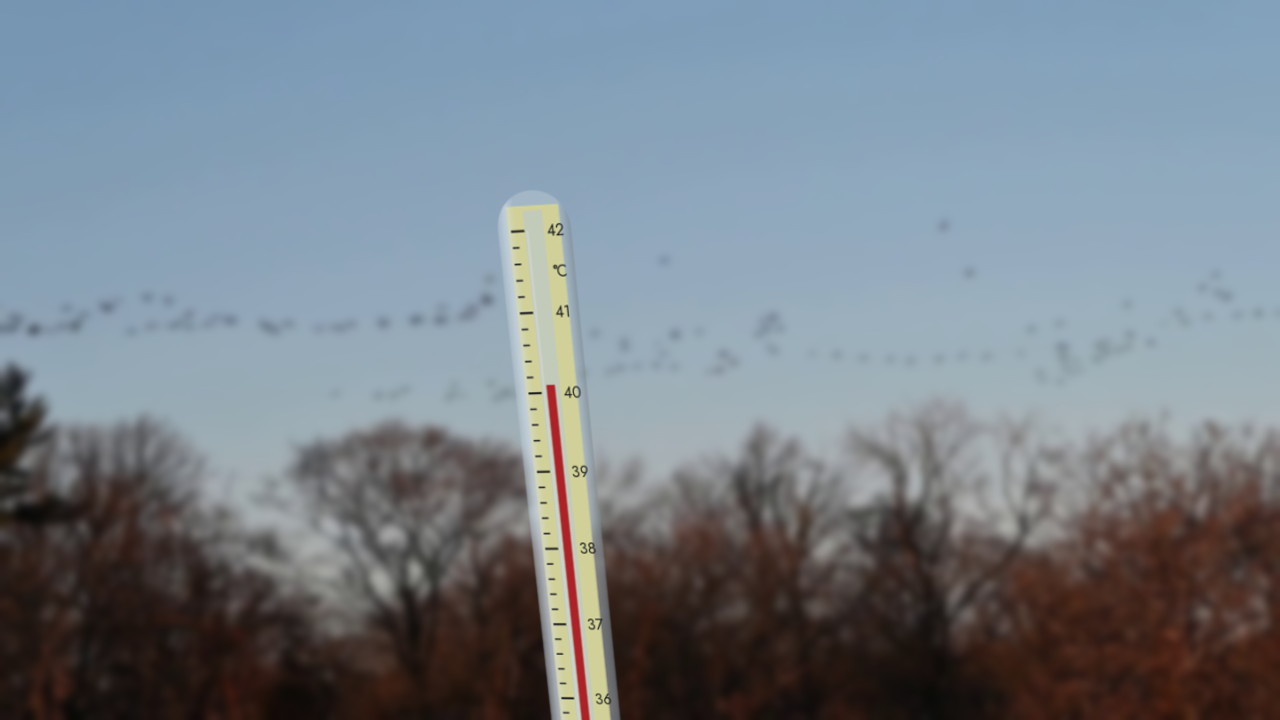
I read {"value": 40.1, "unit": "°C"}
